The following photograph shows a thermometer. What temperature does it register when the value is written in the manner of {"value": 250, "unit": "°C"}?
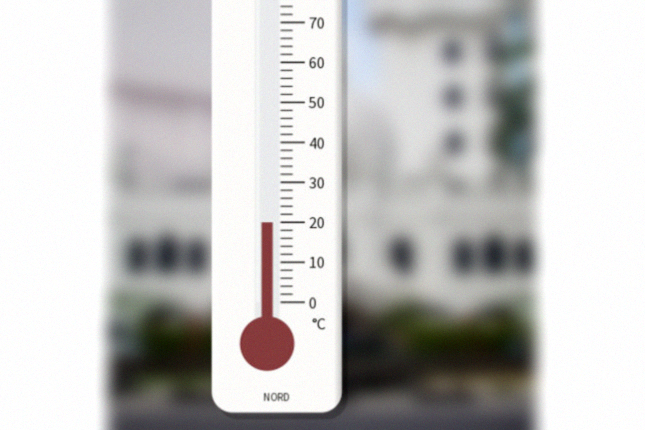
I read {"value": 20, "unit": "°C"}
